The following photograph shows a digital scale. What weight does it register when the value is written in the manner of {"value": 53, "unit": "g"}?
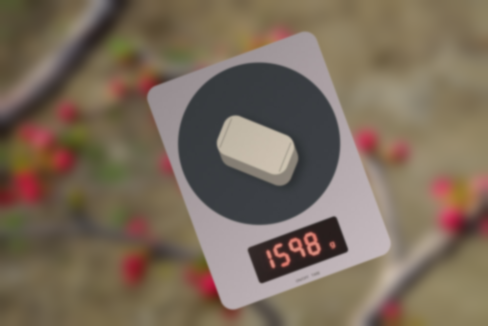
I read {"value": 1598, "unit": "g"}
